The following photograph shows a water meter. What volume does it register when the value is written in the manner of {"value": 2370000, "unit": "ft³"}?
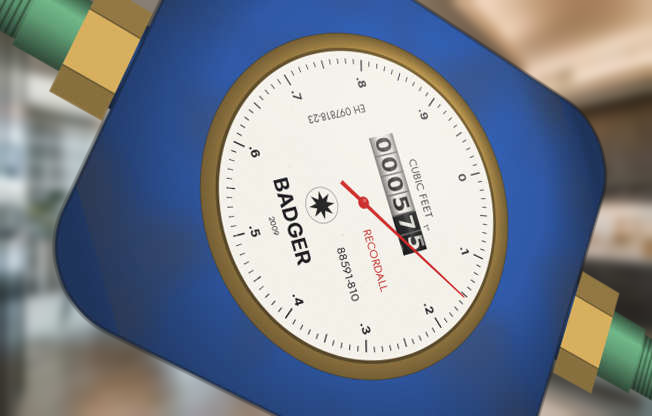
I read {"value": 575.15, "unit": "ft³"}
